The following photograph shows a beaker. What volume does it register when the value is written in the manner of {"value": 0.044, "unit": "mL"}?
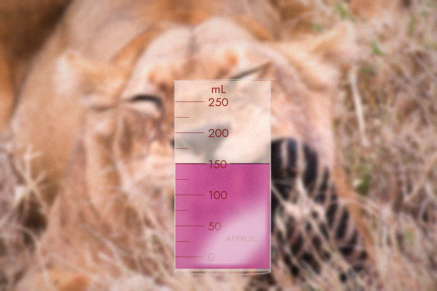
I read {"value": 150, "unit": "mL"}
